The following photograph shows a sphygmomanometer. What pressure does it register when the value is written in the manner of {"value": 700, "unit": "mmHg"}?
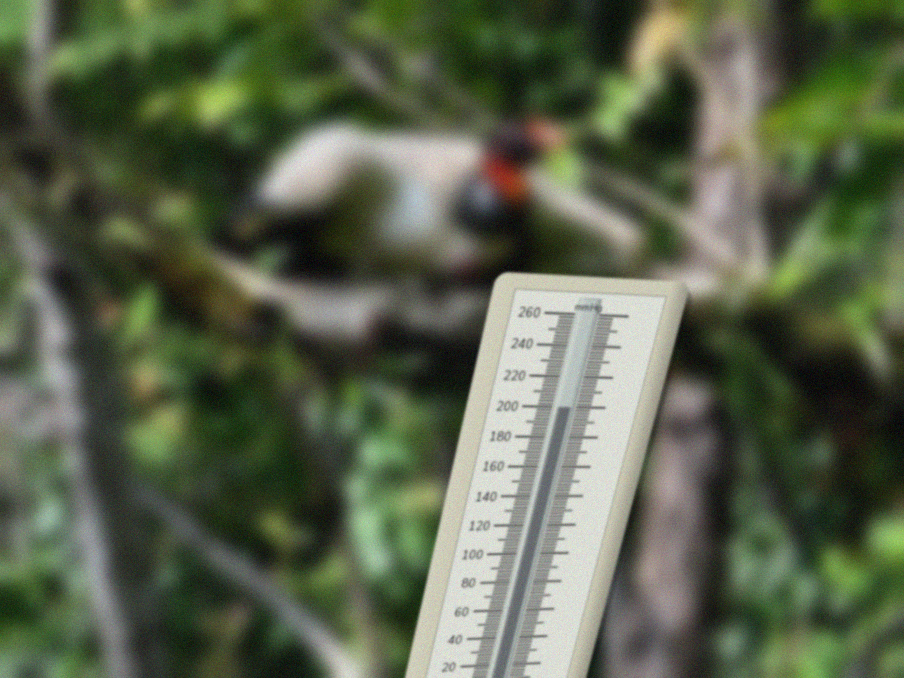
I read {"value": 200, "unit": "mmHg"}
